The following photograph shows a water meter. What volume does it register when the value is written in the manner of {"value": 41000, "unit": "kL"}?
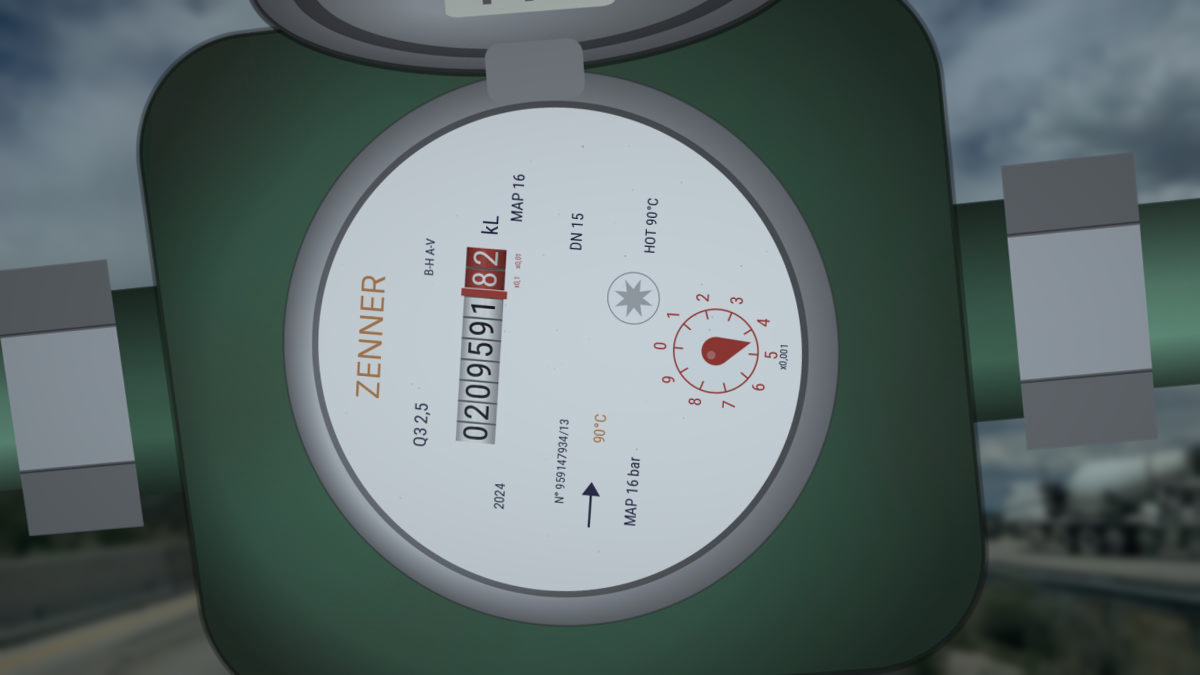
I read {"value": 209591.824, "unit": "kL"}
